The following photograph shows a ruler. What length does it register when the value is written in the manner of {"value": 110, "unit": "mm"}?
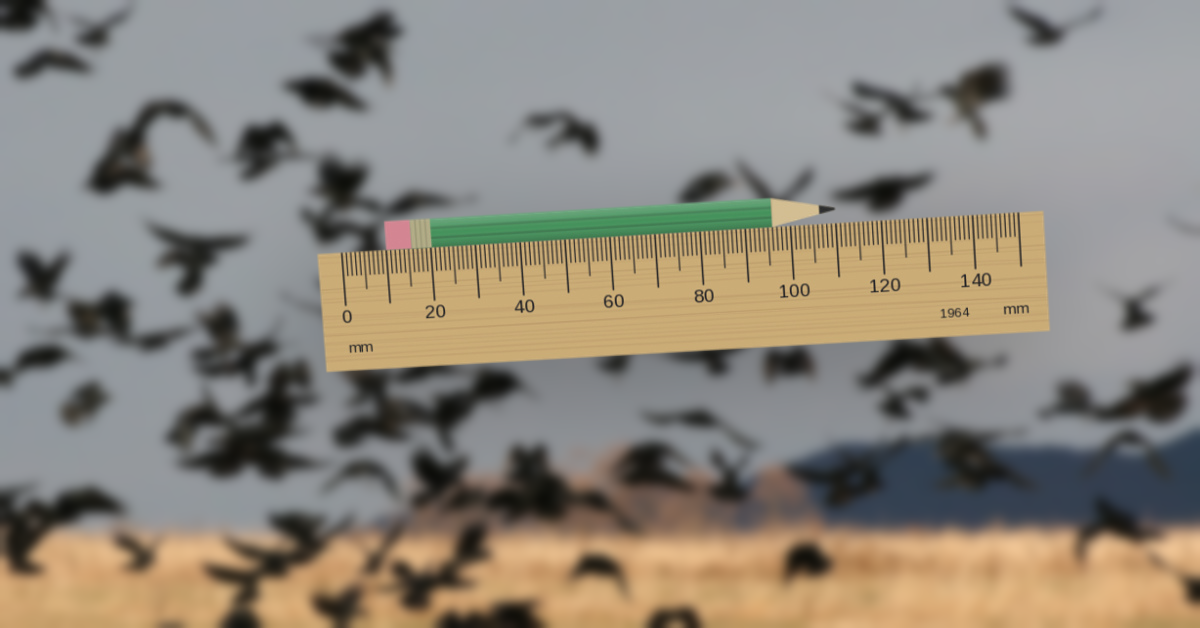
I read {"value": 100, "unit": "mm"}
